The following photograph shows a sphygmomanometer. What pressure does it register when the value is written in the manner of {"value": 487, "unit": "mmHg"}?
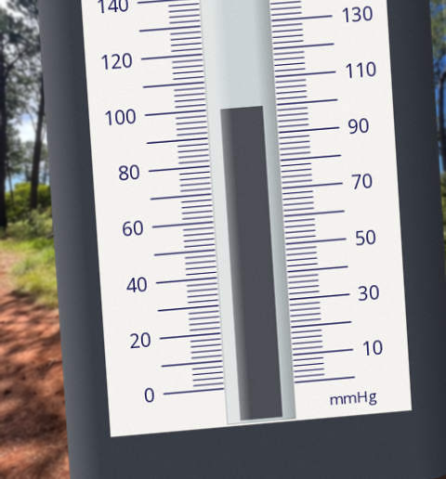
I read {"value": 100, "unit": "mmHg"}
